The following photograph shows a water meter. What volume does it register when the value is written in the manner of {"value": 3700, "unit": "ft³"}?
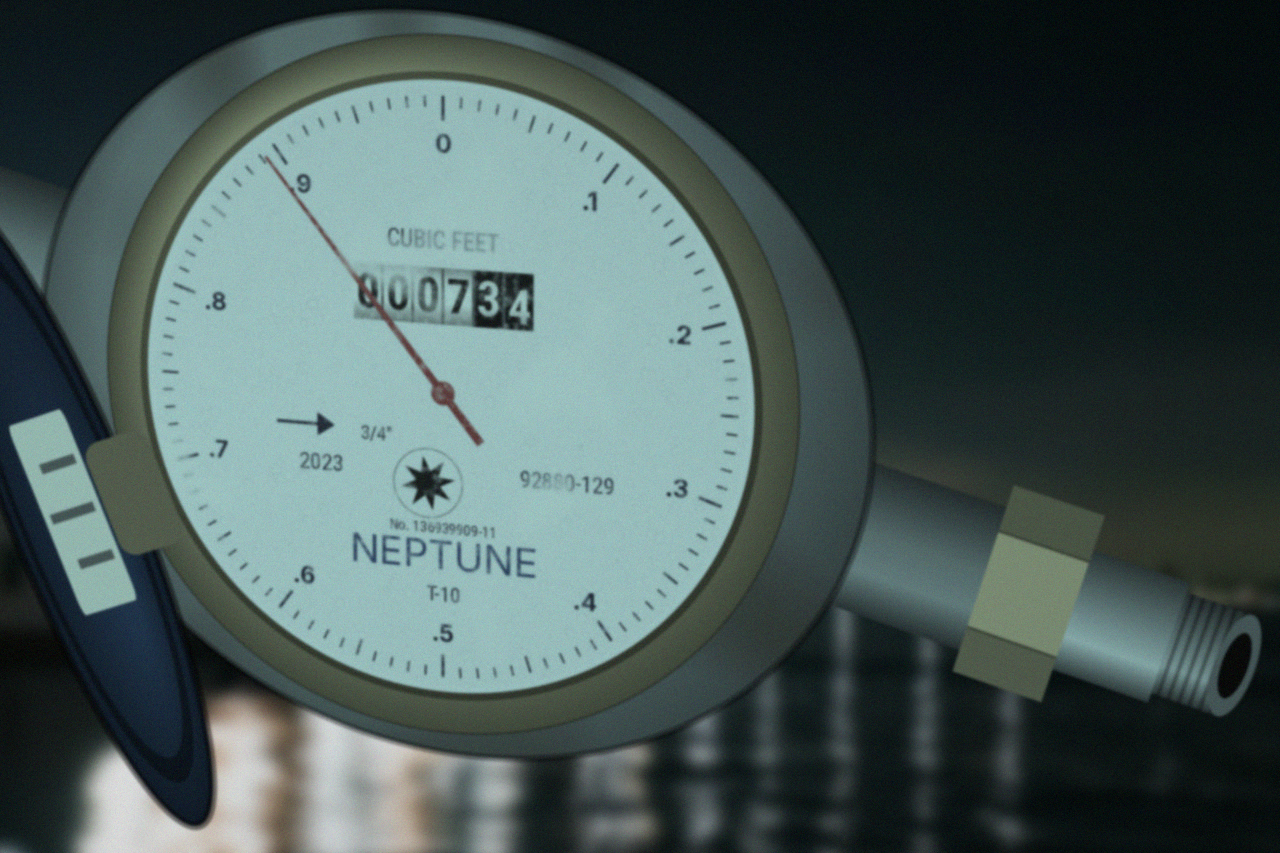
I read {"value": 733.89, "unit": "ft³"}
